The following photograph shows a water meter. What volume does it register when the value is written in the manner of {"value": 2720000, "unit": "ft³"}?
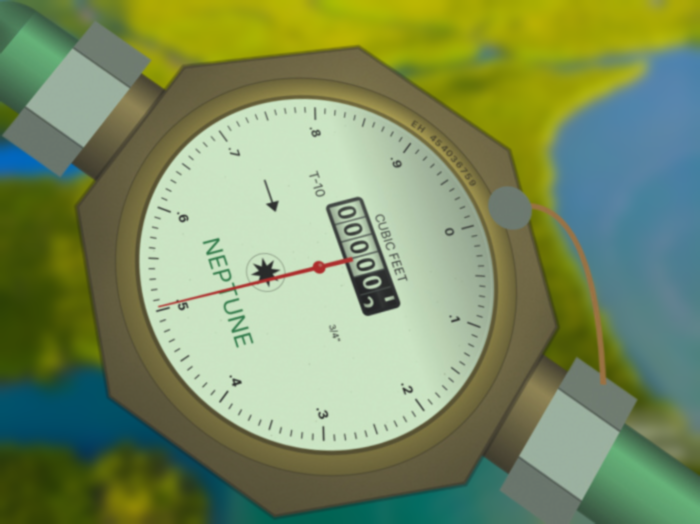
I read {"value": 1.50, "unit": "ft³"}
